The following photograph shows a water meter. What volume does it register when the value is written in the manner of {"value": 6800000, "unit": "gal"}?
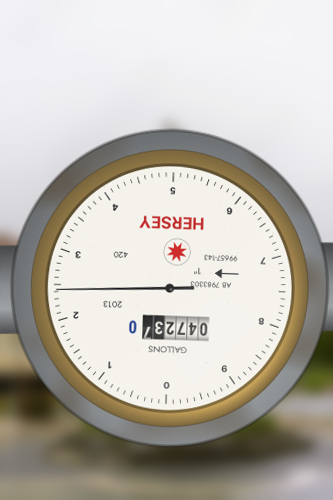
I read {"value": 472372.4, "unit": "gal"}
